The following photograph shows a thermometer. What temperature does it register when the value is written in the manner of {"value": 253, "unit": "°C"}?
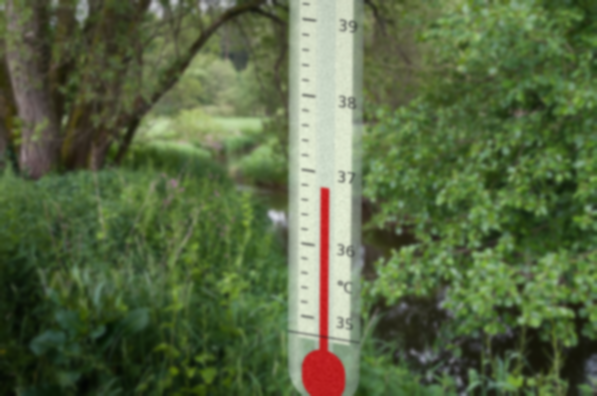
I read {"value": 36.8, "unit": "°C"}
